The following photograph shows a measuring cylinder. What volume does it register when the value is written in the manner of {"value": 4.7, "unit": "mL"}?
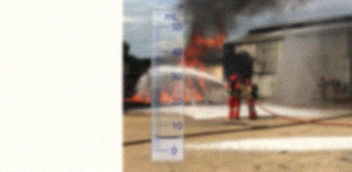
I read {"value": 5, "unit": "mL"}
